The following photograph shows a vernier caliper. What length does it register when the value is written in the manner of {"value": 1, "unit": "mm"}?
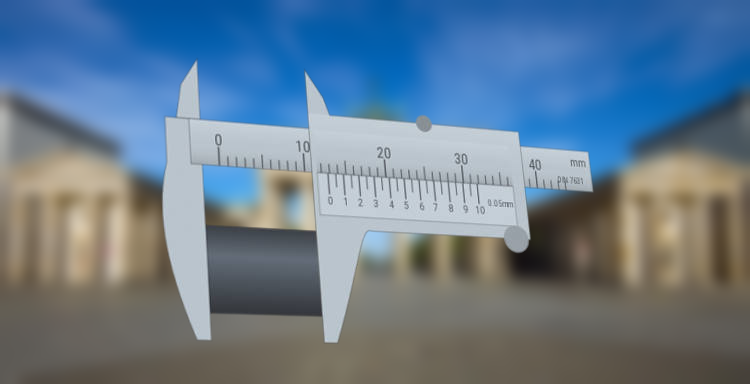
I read {"value": 12.8, "unit": "mm"}
